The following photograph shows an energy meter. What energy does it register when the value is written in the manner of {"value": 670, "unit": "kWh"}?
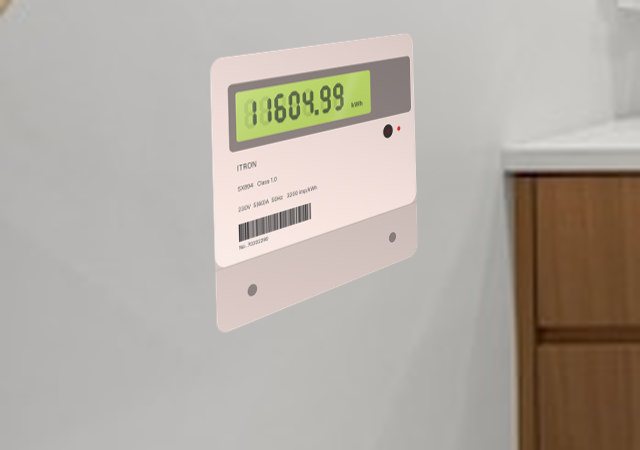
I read {"value": 11604.99, "unit": "kWh"}
